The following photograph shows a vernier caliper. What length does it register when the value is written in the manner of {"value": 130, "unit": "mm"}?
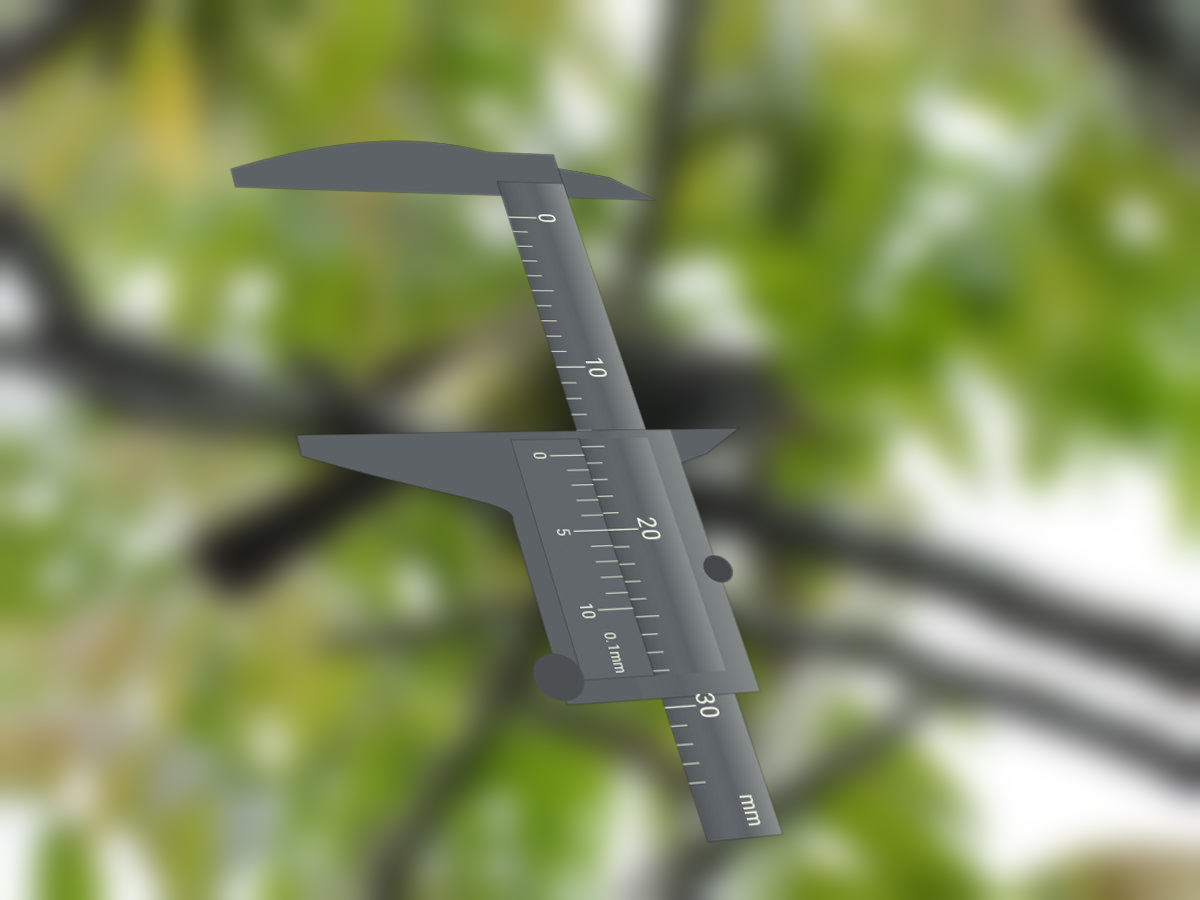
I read {"value": 15.5, "unit": "mm"}
